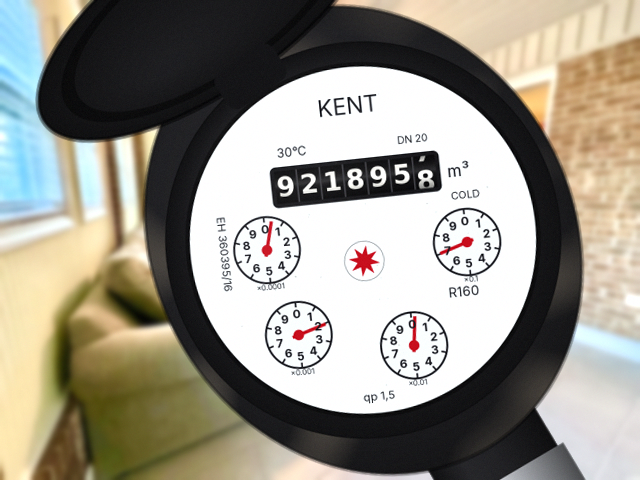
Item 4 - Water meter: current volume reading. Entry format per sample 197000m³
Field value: 9218957.7020m³
